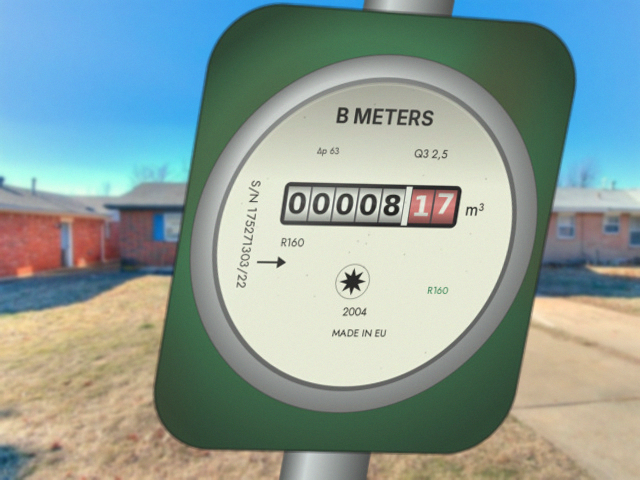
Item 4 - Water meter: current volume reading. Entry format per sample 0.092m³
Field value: 8.17m³
